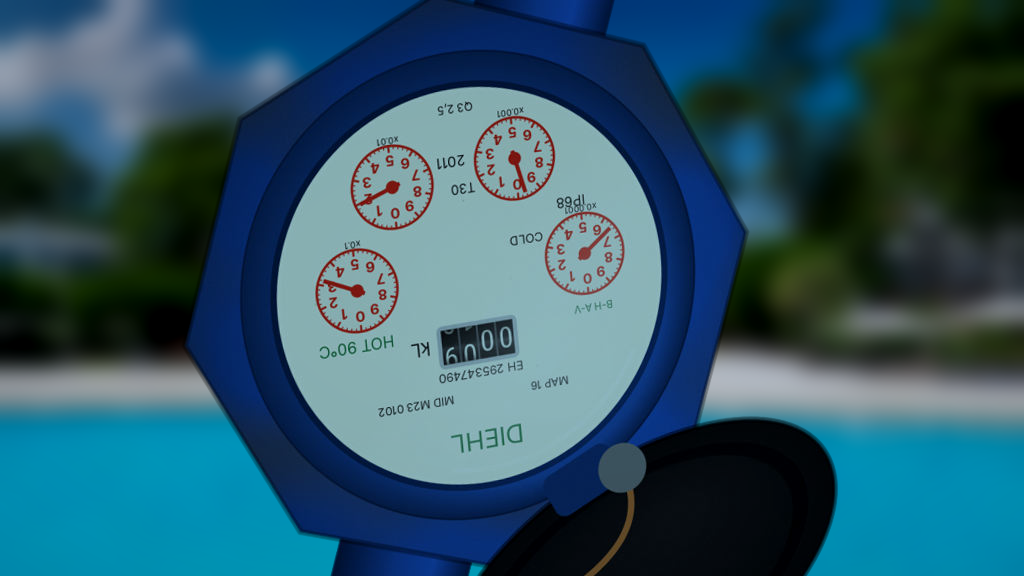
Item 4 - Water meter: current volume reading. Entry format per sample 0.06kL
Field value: 9.3196kL
